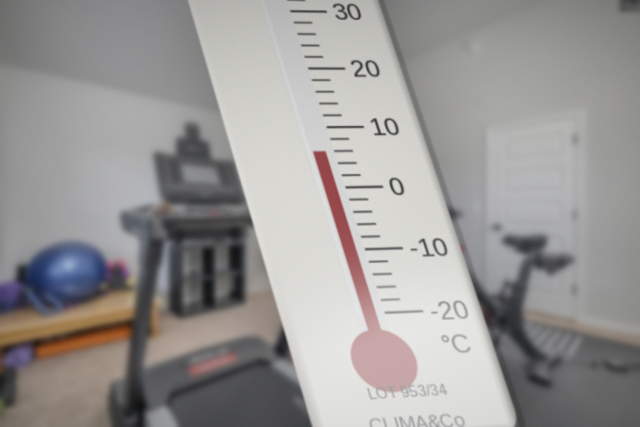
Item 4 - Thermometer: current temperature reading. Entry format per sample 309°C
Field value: 6°C
